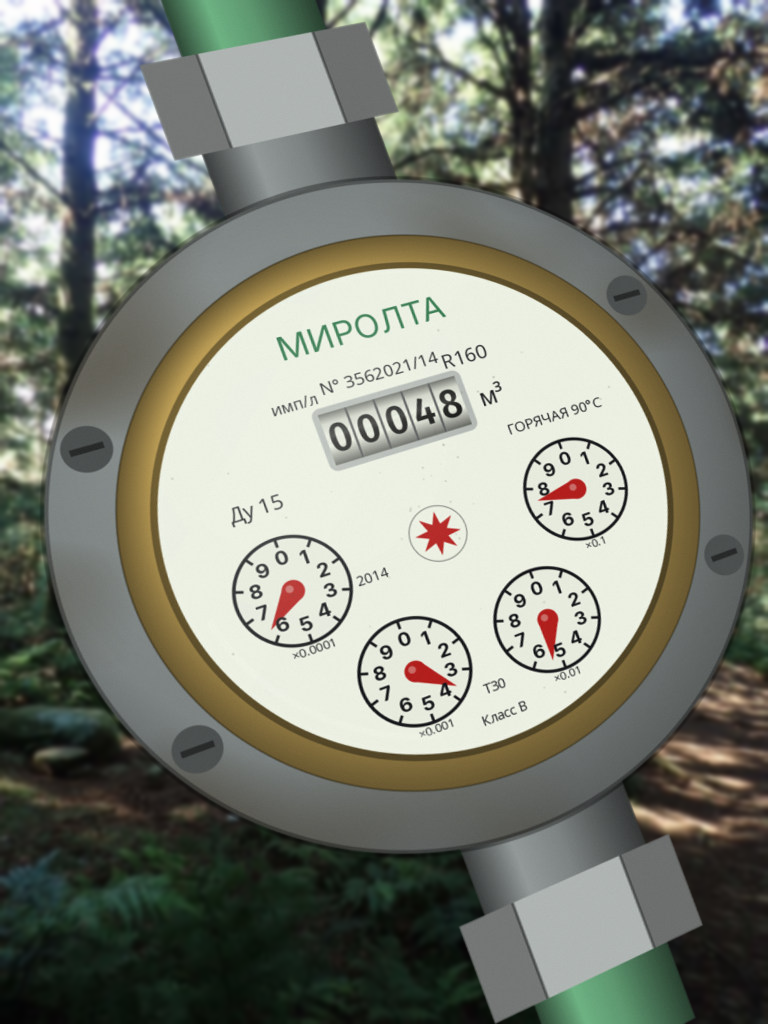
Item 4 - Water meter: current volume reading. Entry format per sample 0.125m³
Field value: 48.7536m³
